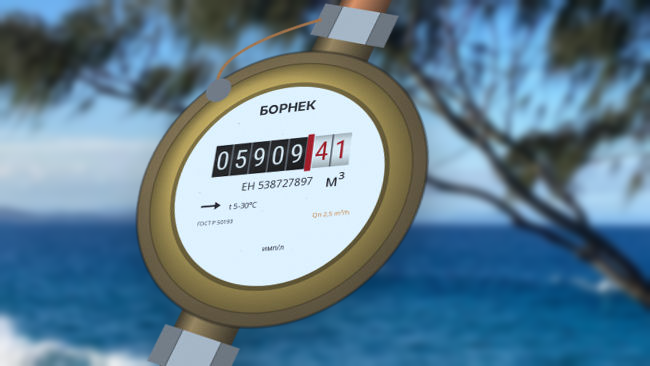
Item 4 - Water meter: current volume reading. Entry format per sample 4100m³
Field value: 5909.41m³
